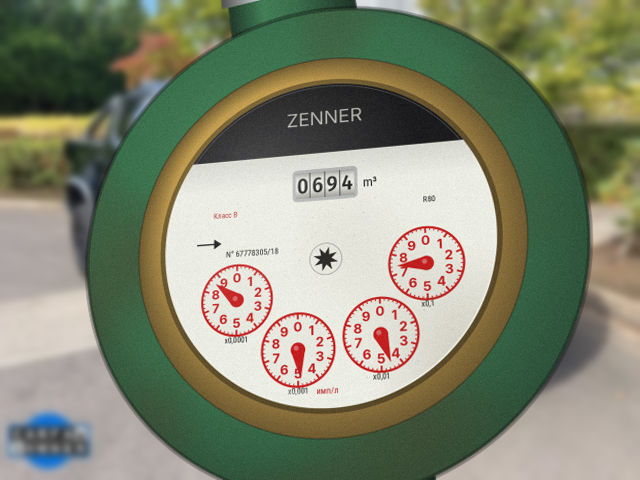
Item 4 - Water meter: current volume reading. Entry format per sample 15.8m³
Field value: 694.7448m³
